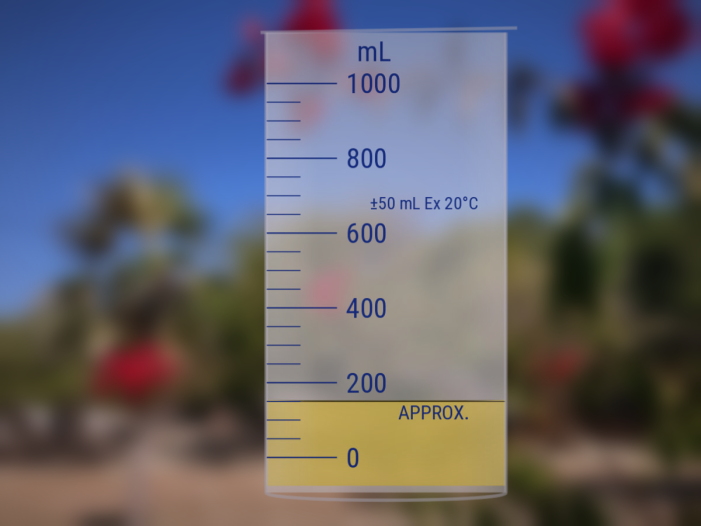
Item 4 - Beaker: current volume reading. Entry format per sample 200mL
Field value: 150mL
